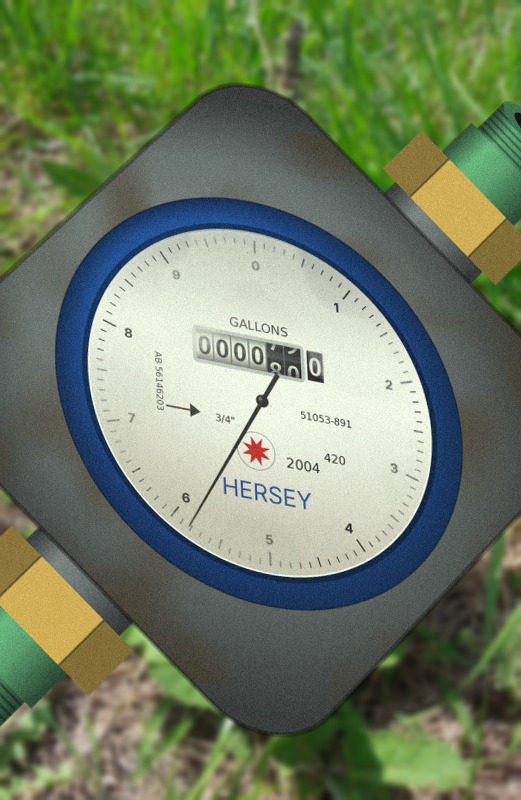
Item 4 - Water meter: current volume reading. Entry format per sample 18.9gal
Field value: 795.8gal
